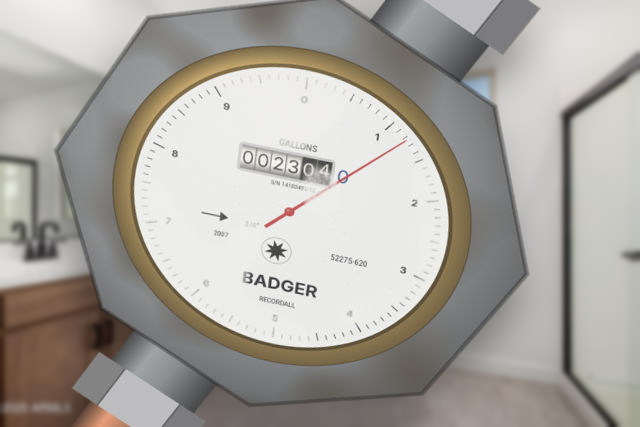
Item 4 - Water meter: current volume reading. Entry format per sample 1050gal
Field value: 23041.2gal
